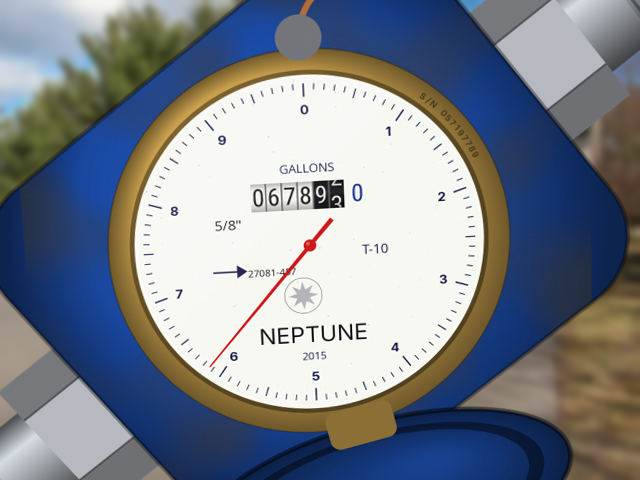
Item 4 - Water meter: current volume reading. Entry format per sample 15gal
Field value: 678926.1gal
